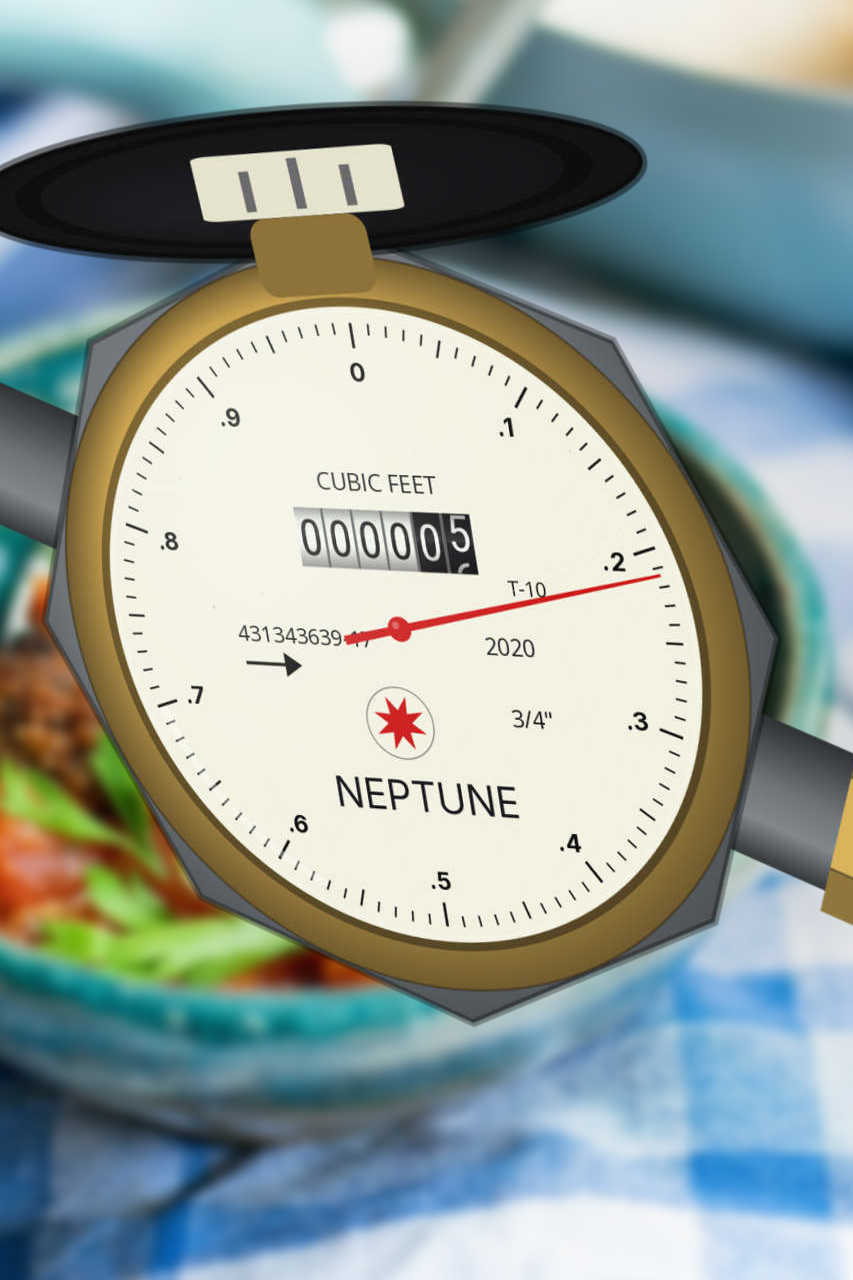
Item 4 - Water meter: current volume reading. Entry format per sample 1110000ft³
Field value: 5.21ft³
